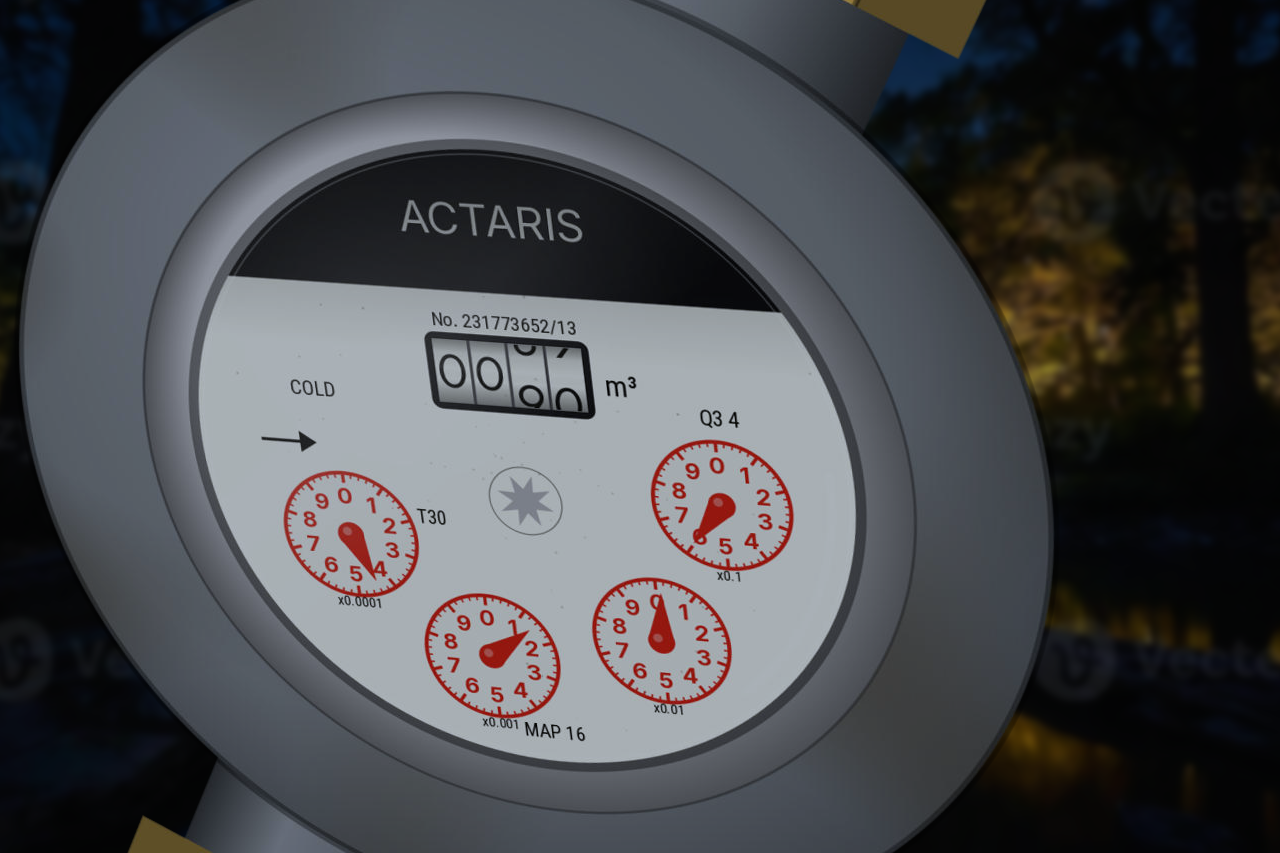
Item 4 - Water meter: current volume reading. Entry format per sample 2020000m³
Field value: 89.6014m³
